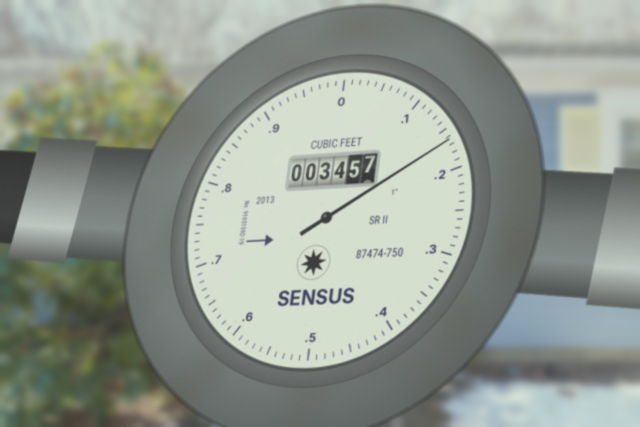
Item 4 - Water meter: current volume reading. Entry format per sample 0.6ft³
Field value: 3457.16ft³
